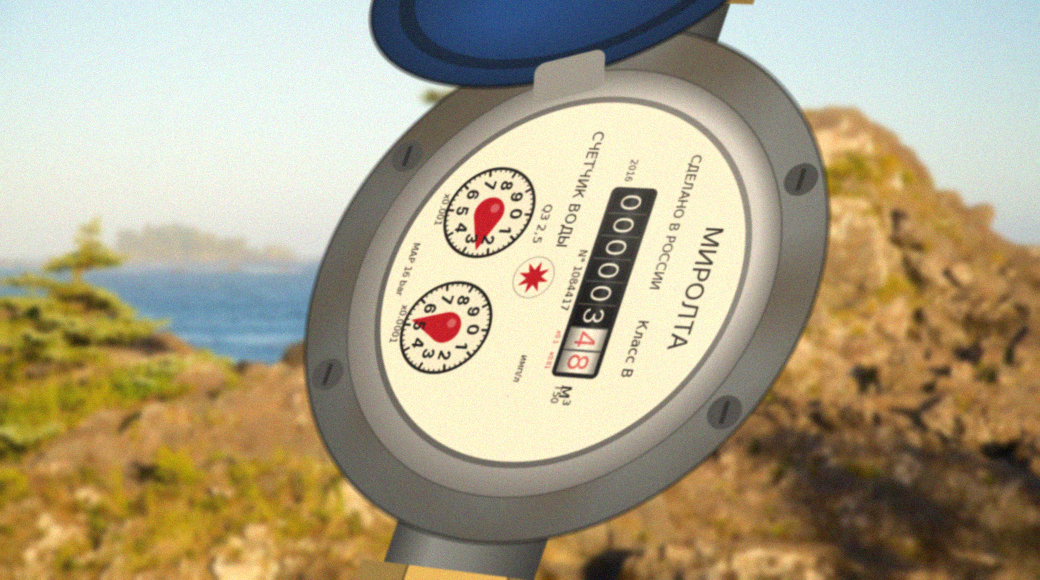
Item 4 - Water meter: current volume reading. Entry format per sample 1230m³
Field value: 3.4825m³
